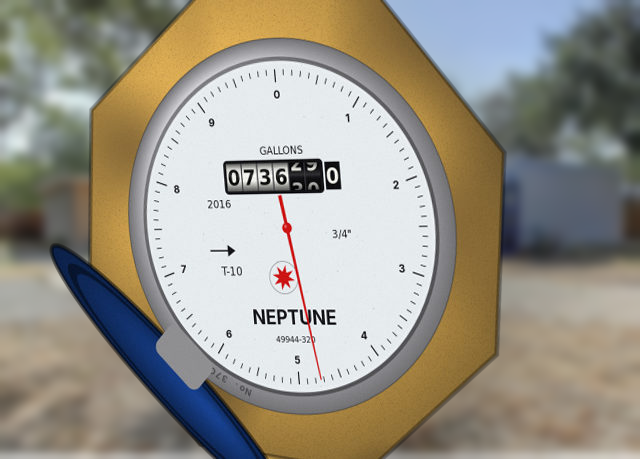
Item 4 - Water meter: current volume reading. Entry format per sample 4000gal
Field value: 736294.7gal
